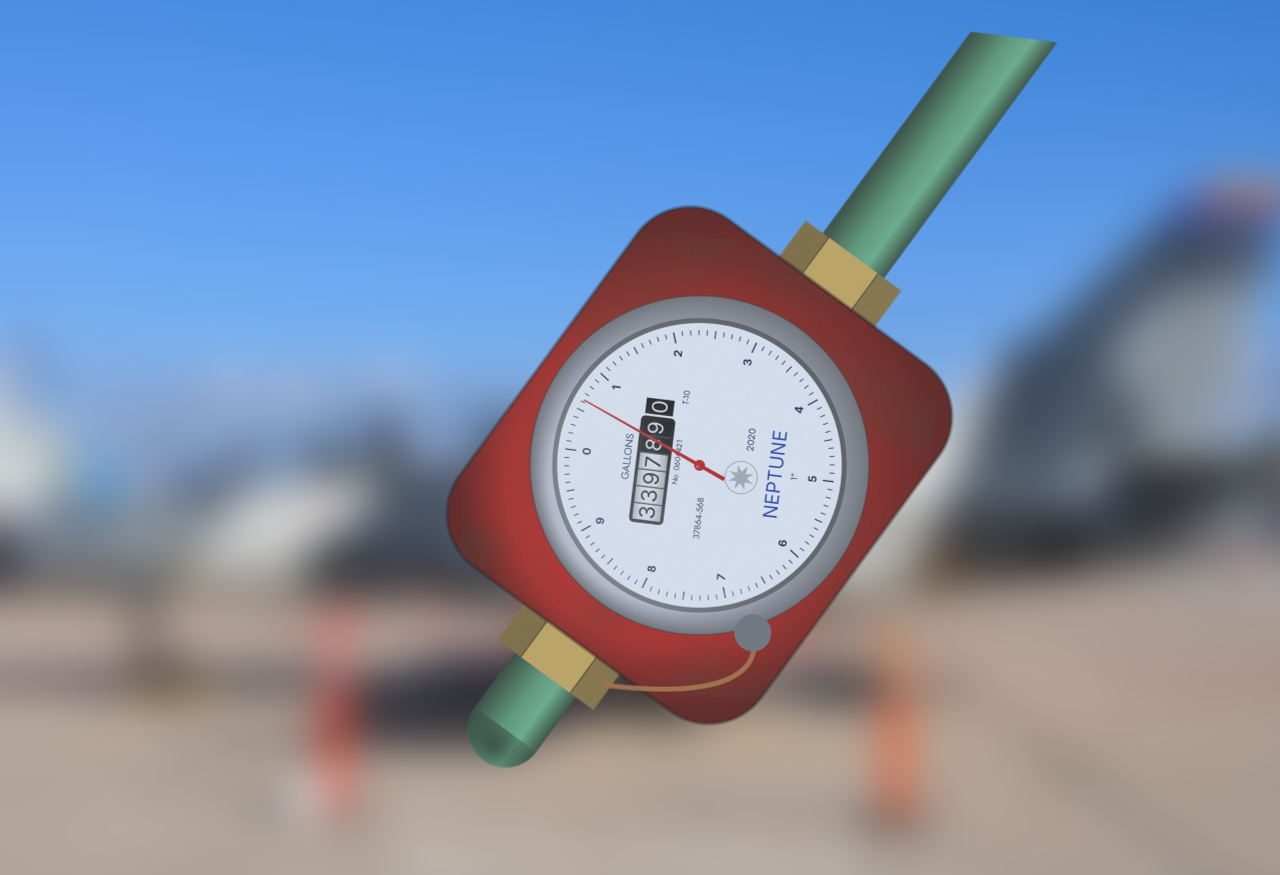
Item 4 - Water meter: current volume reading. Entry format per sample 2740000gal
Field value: 3397890.6gal
